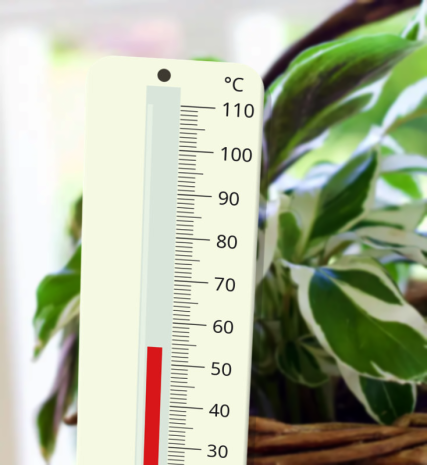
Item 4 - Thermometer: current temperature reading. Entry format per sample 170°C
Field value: 54°C
